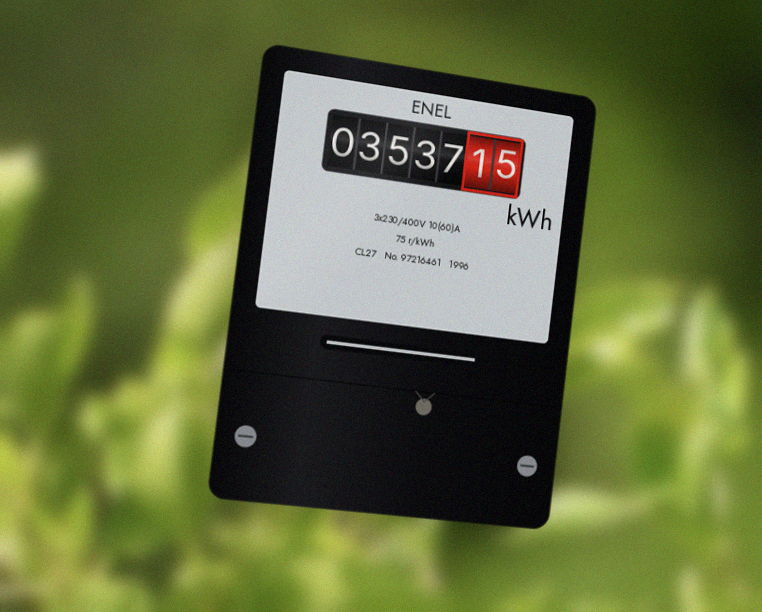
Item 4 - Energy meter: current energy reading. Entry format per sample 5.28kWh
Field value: 3537.15kWh
